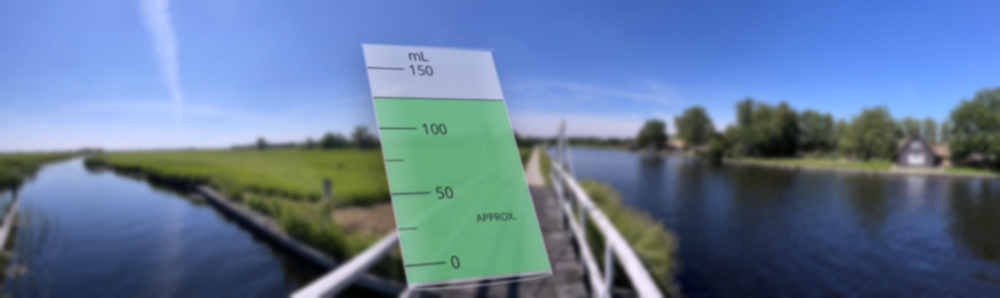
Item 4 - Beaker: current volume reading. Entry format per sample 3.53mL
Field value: 125mL
